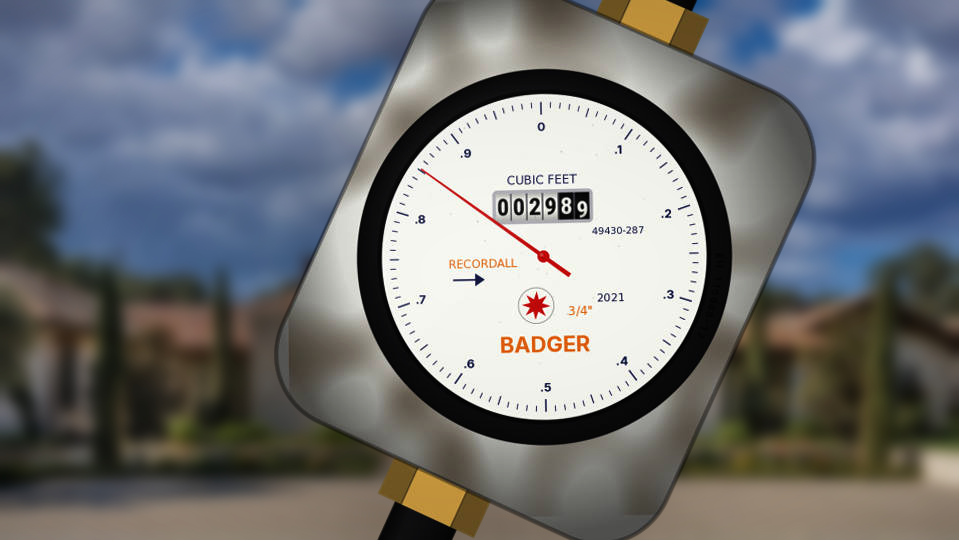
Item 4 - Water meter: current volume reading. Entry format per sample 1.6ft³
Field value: 2988.85ft³
